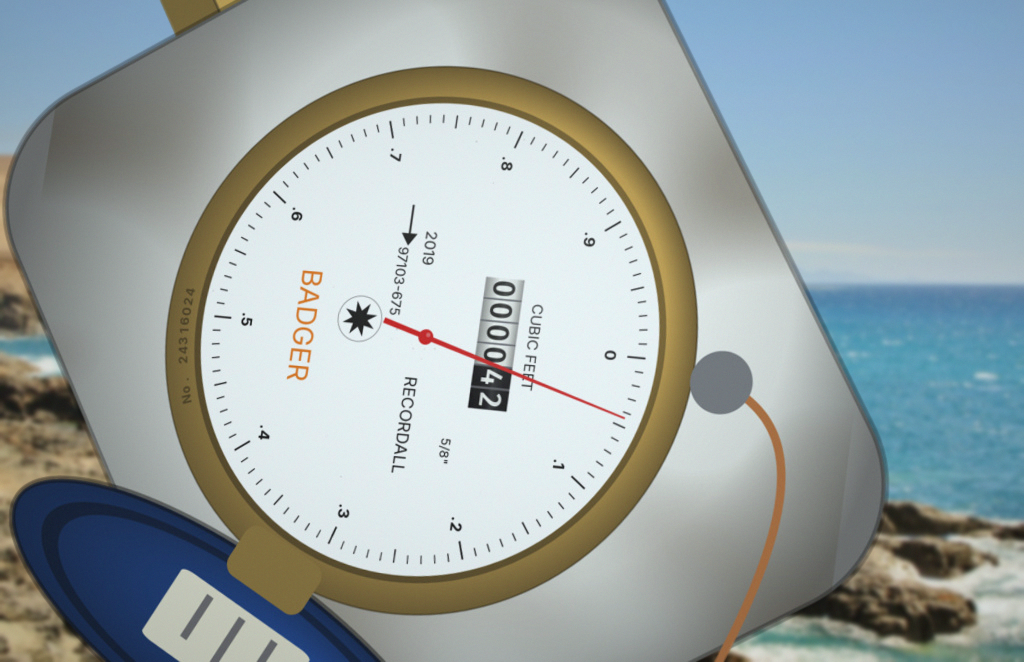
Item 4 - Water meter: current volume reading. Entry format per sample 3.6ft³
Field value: 42.04ft³
